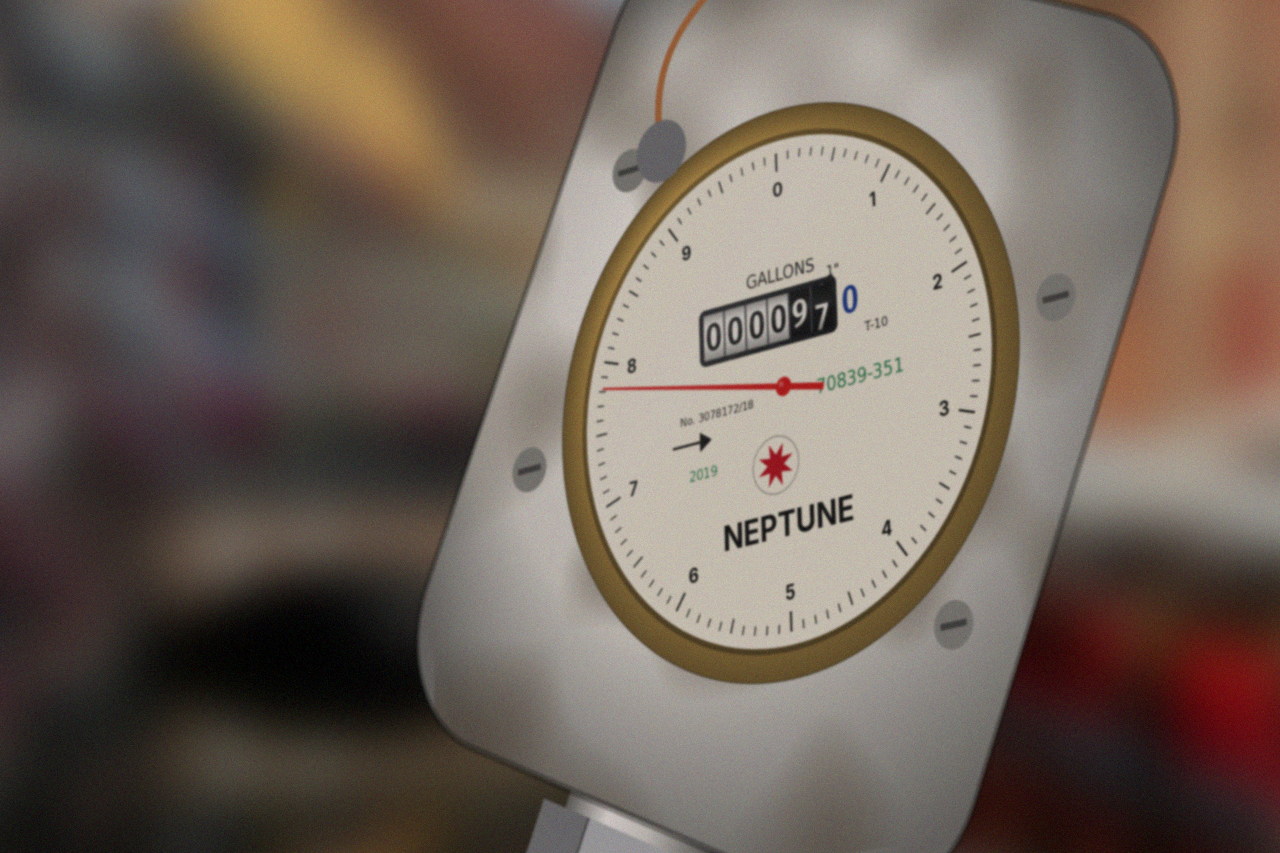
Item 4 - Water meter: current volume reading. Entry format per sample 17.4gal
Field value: 967.8gal
